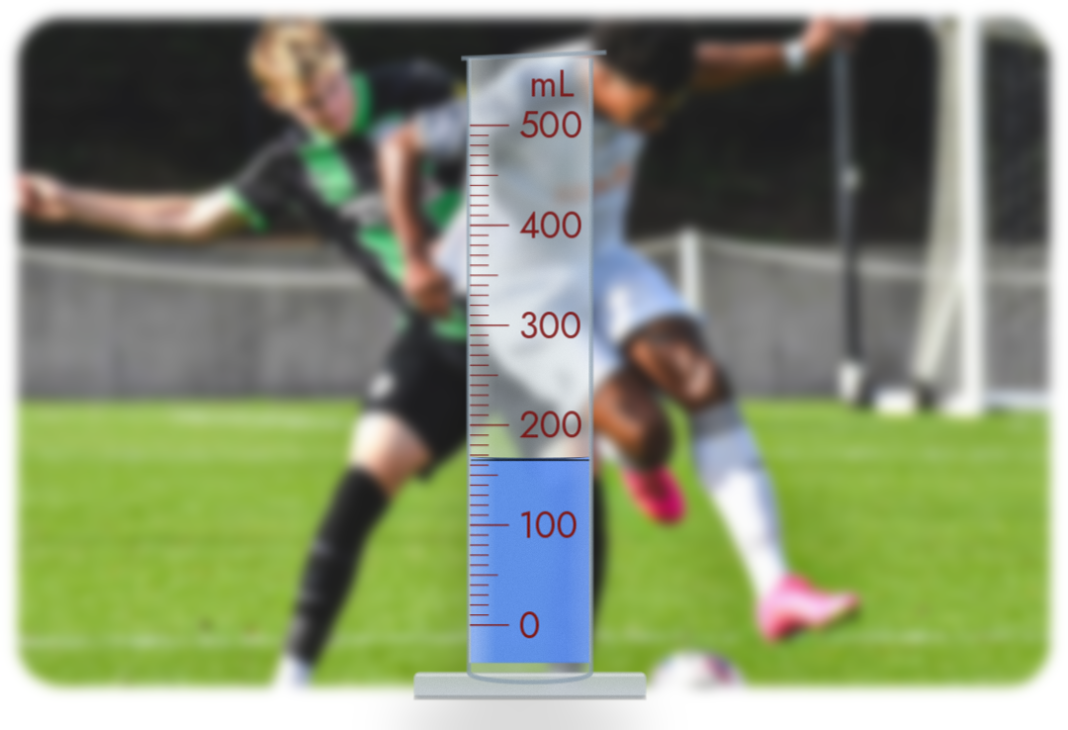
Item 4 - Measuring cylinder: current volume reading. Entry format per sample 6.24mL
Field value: 165mL
